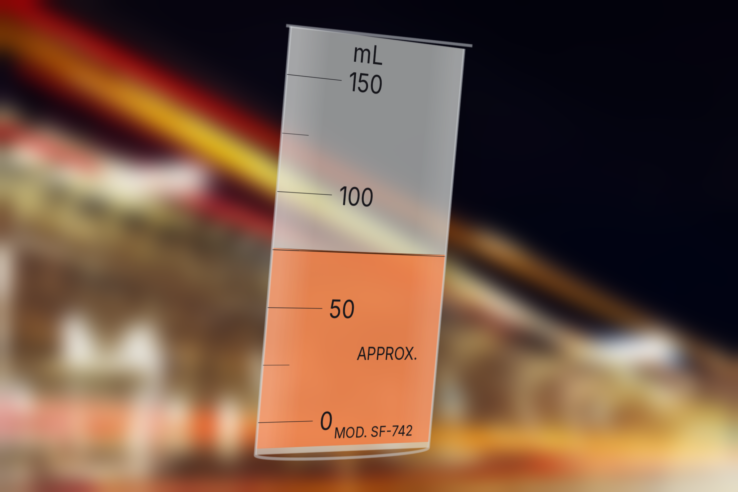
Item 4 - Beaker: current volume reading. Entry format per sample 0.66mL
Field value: 75mL
